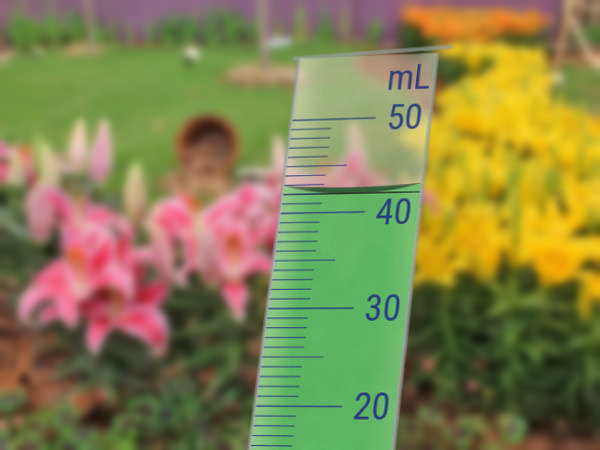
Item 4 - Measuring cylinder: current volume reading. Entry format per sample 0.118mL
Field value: 42mL
